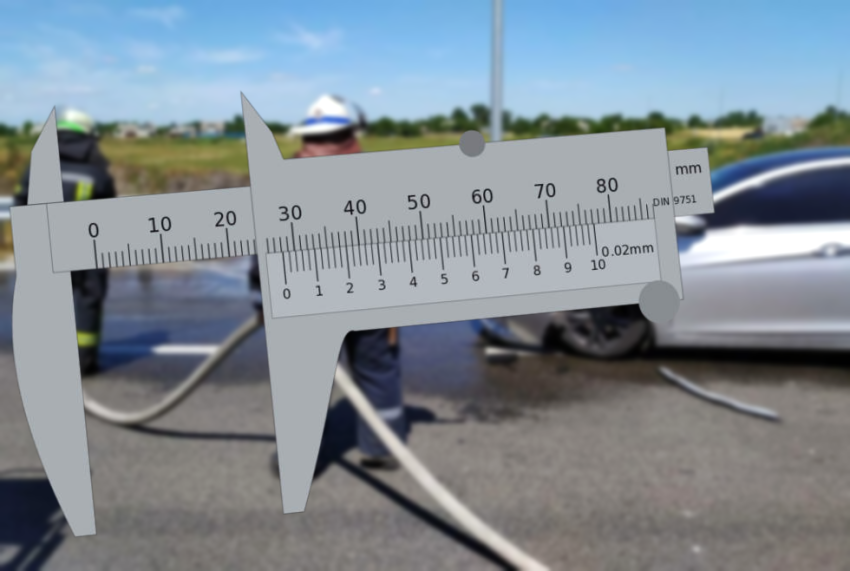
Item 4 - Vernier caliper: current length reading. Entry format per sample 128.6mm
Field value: 28.2mm
